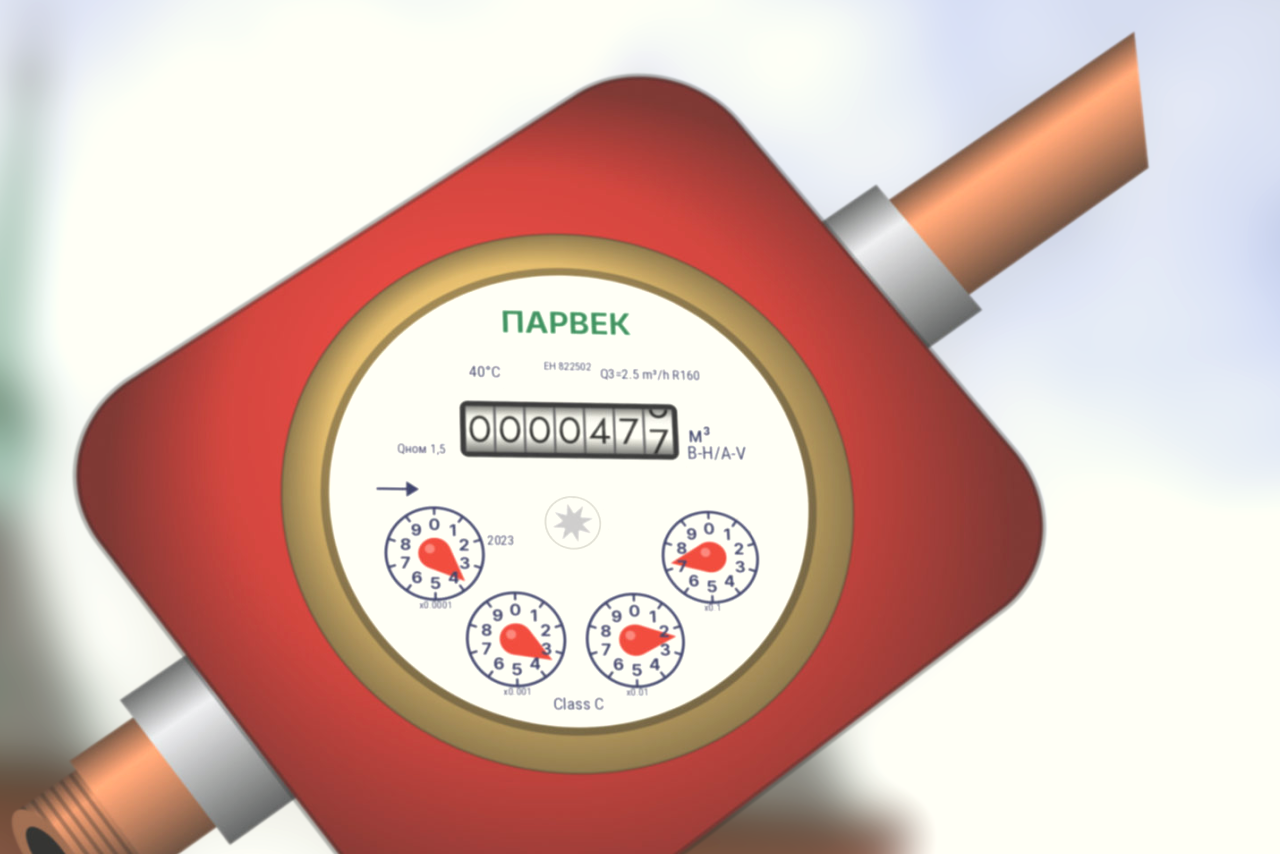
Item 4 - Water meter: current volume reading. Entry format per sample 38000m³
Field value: 476.7233m³
